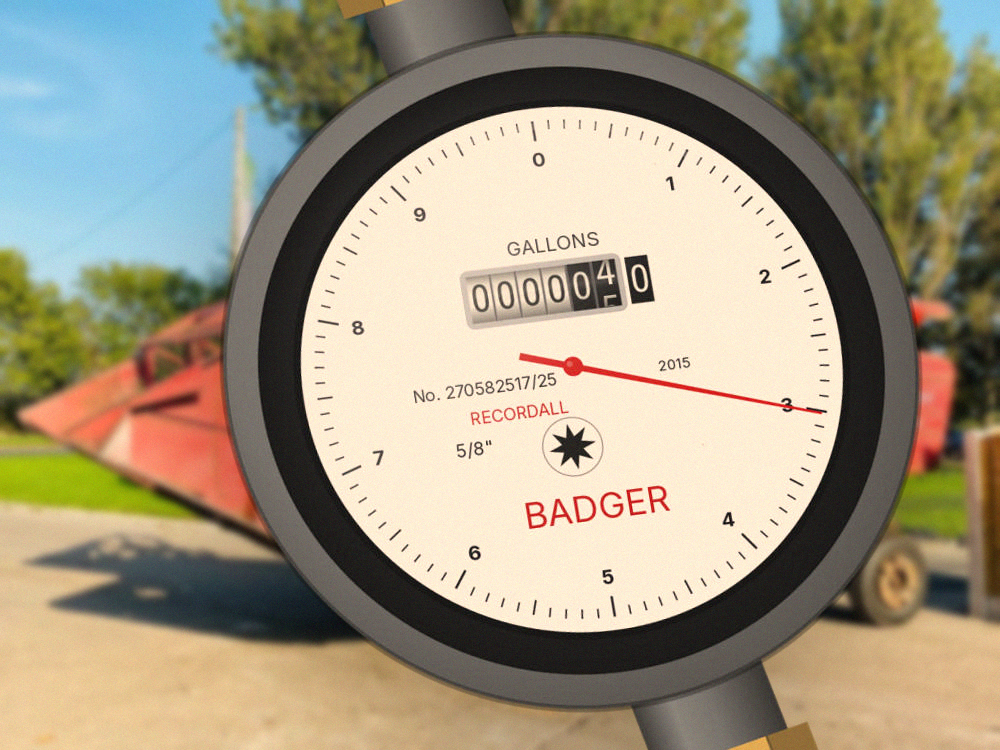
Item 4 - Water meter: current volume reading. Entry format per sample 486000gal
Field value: 43.0gal
